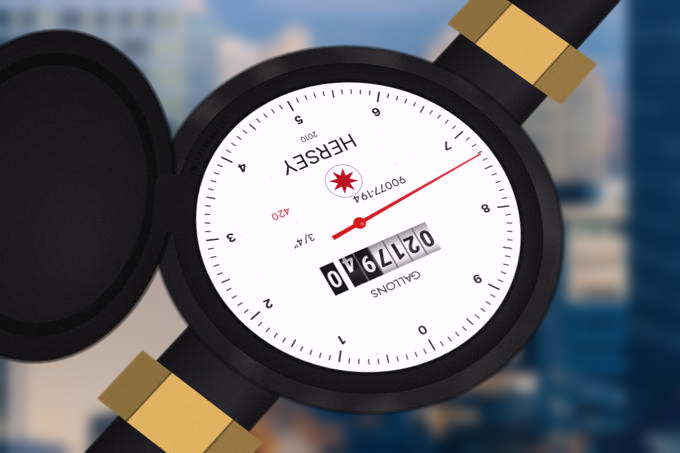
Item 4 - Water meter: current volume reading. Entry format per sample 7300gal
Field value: 217937.3gal
